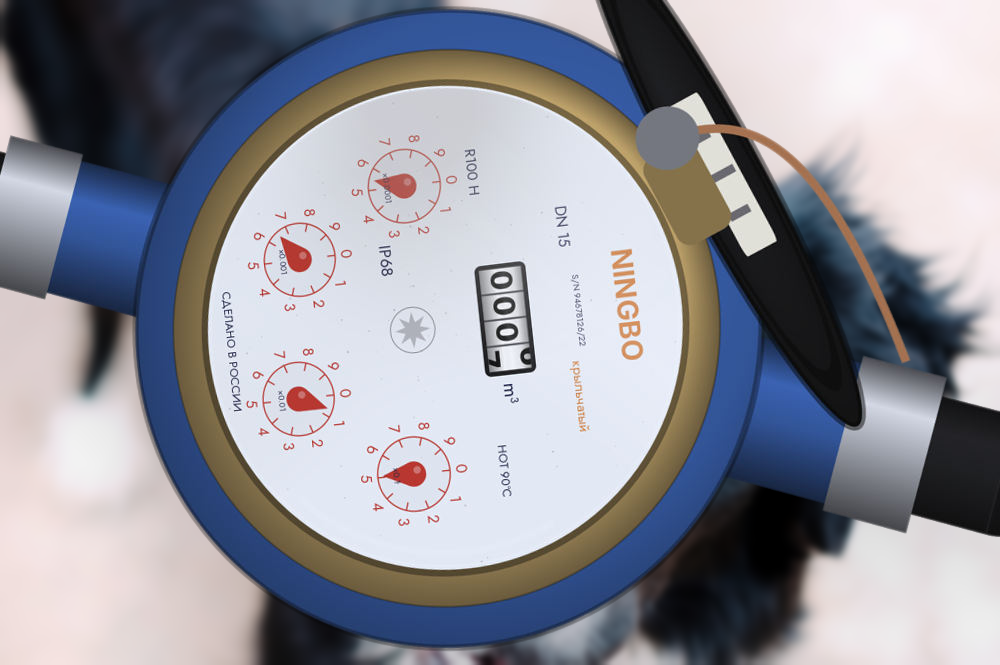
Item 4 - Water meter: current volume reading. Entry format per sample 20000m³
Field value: 6.5065m³
